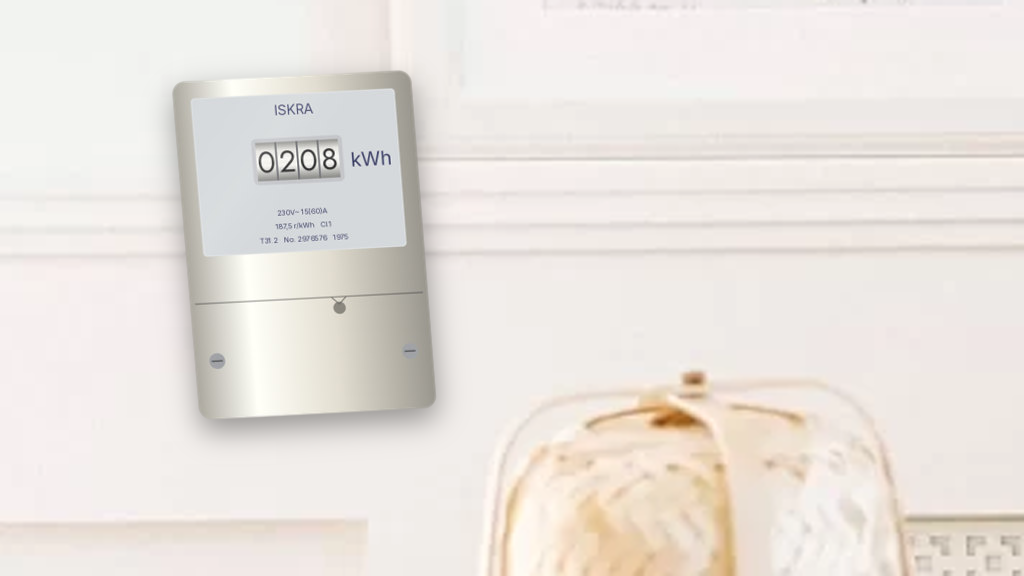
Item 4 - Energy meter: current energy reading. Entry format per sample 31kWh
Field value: 208kWh
